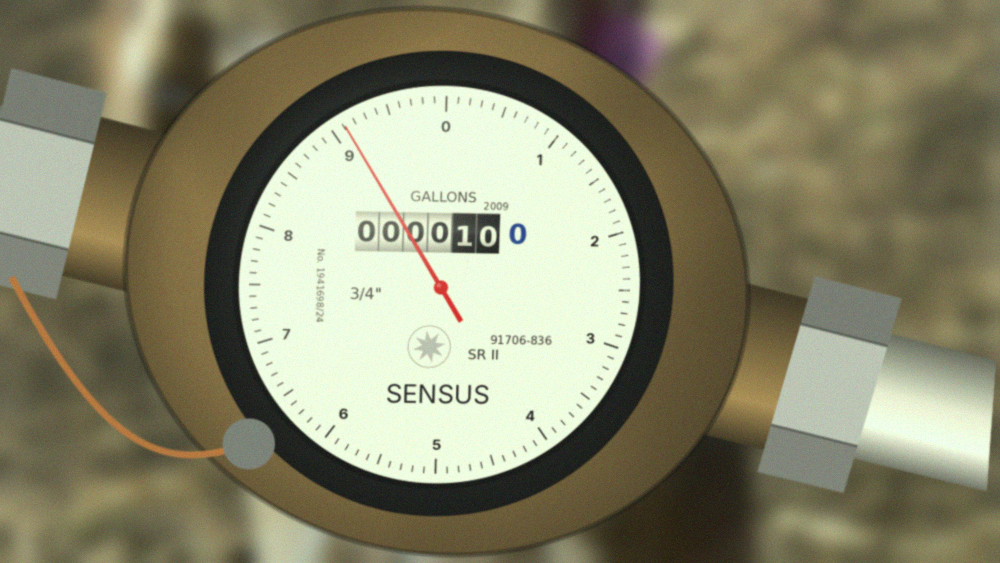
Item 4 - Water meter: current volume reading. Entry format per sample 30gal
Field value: 99.1gal
